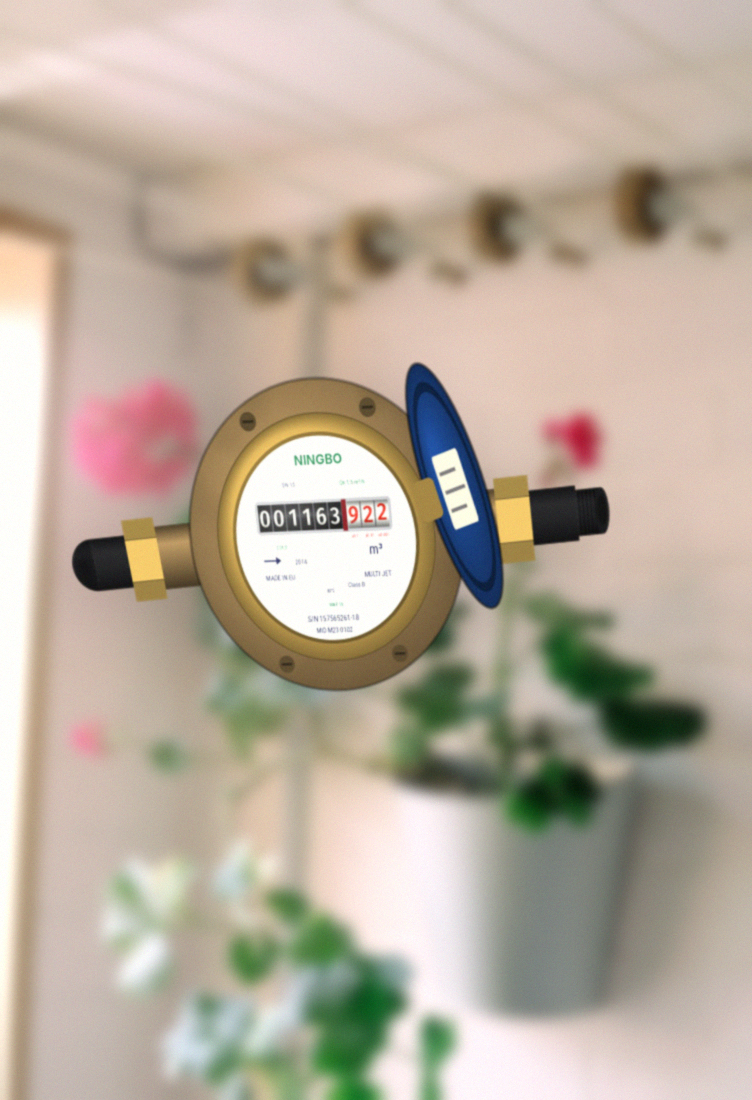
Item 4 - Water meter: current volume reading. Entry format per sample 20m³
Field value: 1163.922m³
